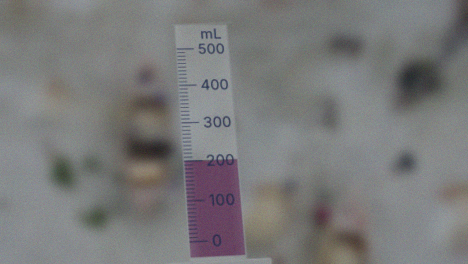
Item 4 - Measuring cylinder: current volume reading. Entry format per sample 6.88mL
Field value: 200mL
